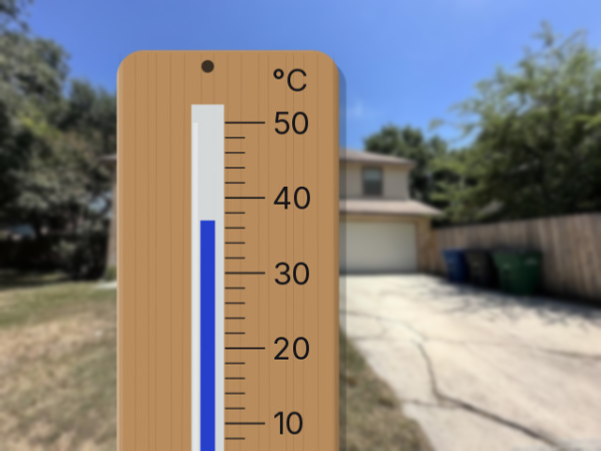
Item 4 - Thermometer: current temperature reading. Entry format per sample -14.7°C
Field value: 37°C
